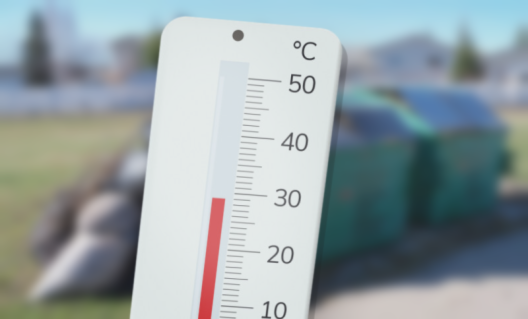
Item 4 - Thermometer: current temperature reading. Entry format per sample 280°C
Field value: 29°C
